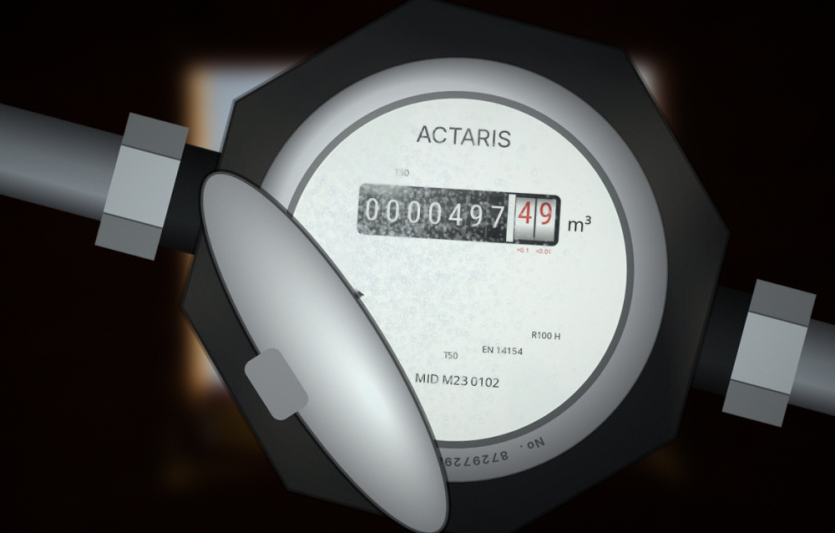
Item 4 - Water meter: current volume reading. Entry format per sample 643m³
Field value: 497.49m³
